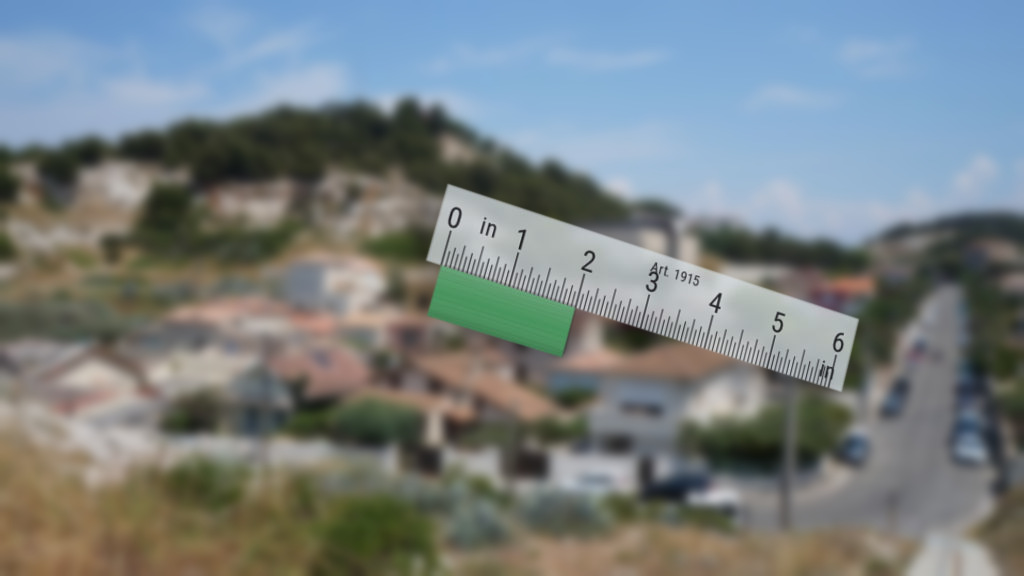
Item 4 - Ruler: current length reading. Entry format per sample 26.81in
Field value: 2in
